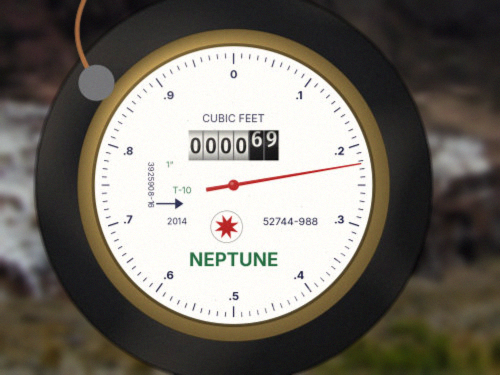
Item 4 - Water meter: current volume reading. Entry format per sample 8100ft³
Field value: 69.22ft³
